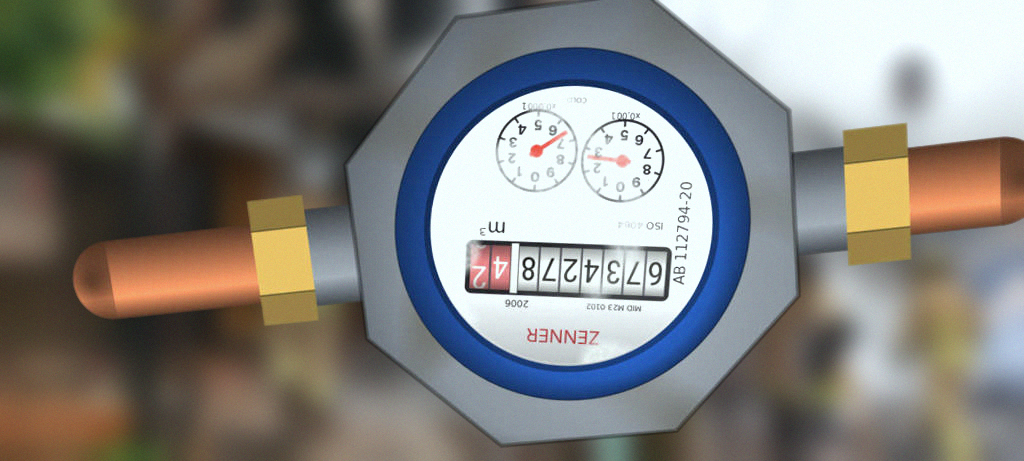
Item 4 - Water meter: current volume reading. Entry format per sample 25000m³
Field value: 6734278.4226m³
